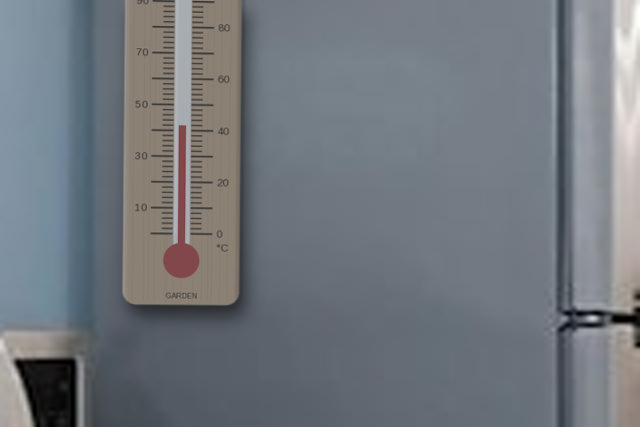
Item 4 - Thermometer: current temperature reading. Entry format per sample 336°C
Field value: 42°C
